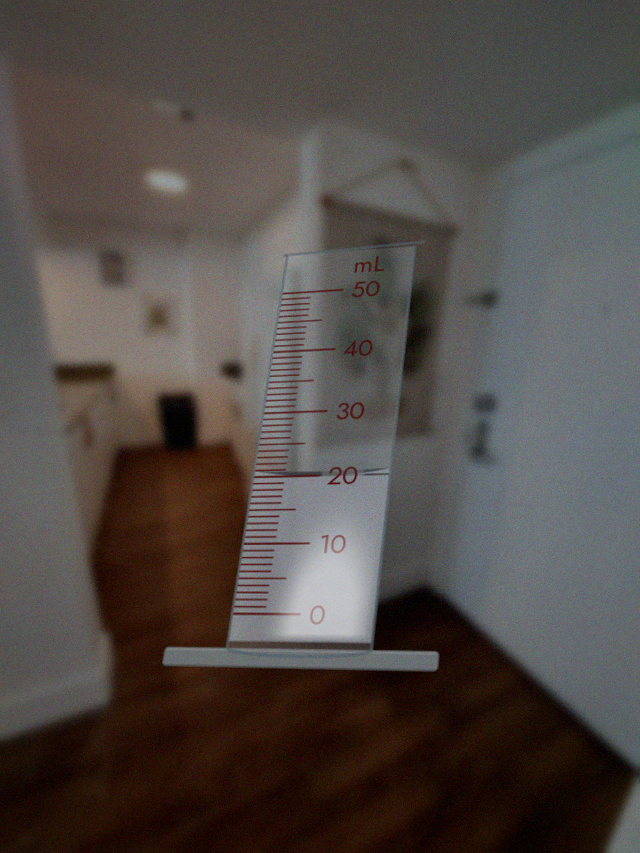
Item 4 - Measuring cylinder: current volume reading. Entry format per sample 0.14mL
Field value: 20mL
